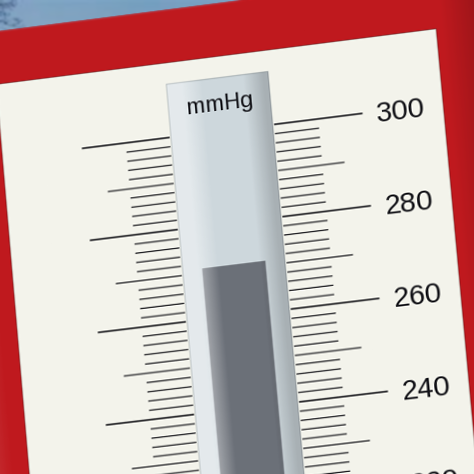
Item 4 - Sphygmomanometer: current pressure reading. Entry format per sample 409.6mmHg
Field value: 271mmHg
